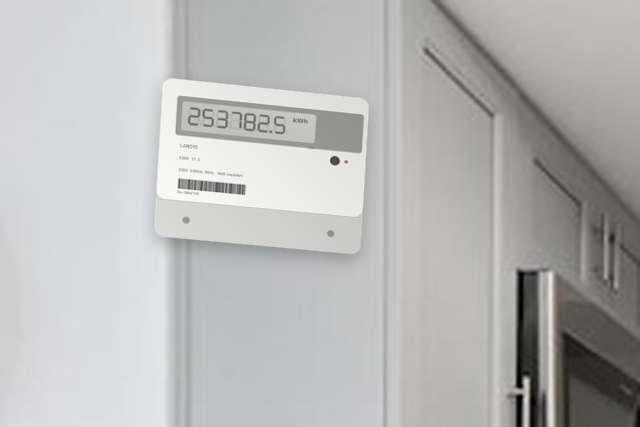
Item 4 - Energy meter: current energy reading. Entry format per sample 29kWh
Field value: 253782.5kWh
